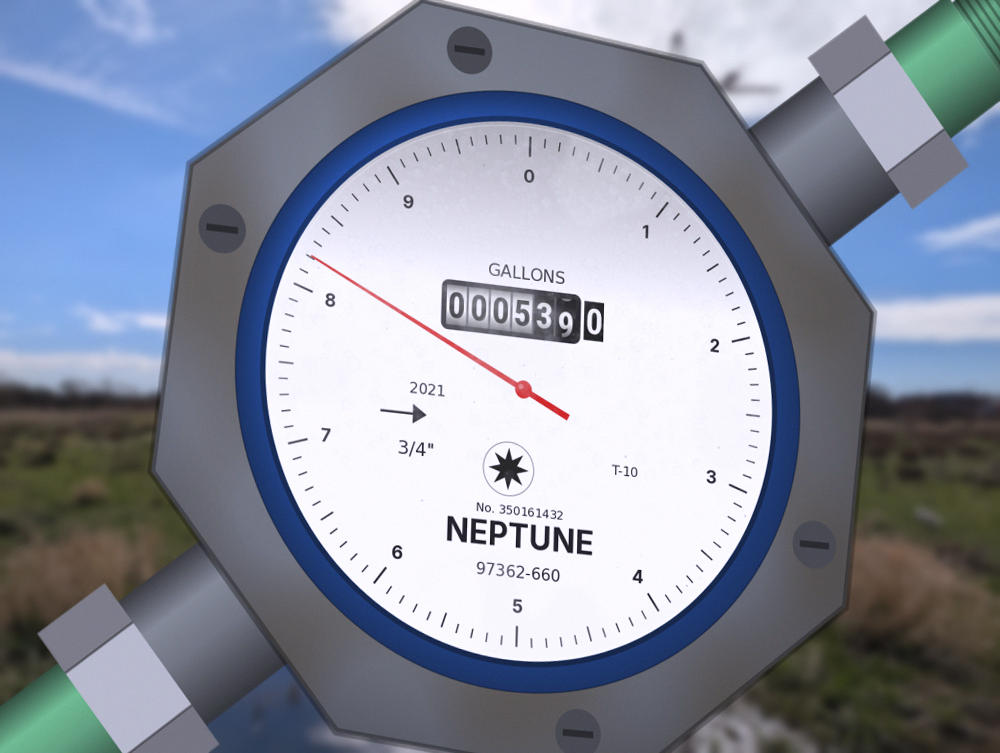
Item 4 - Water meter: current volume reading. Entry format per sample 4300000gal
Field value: 5388.2gal
